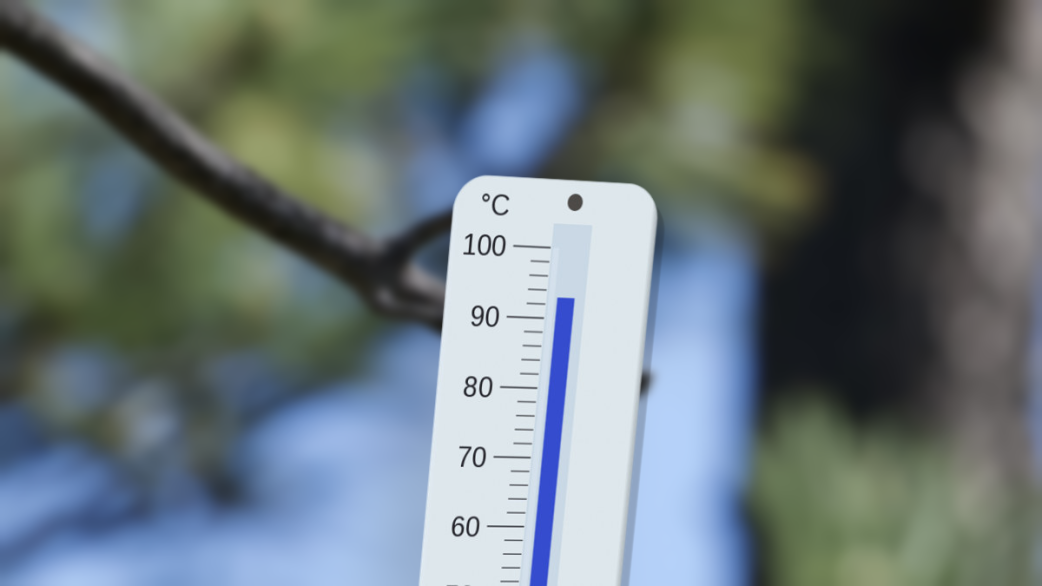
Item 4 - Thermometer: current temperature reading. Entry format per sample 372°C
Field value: 93°C
